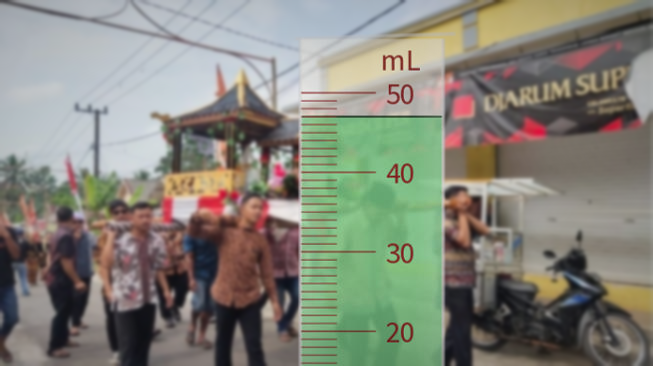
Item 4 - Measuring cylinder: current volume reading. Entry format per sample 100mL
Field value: 47mL
